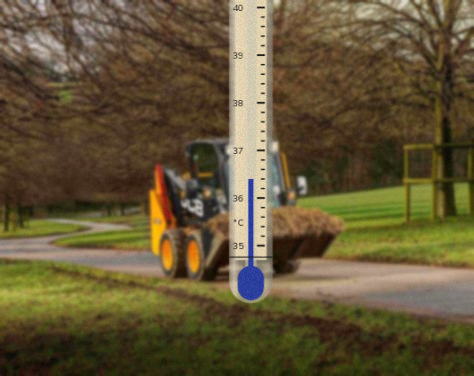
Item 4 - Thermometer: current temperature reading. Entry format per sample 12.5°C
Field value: 36.4°C
